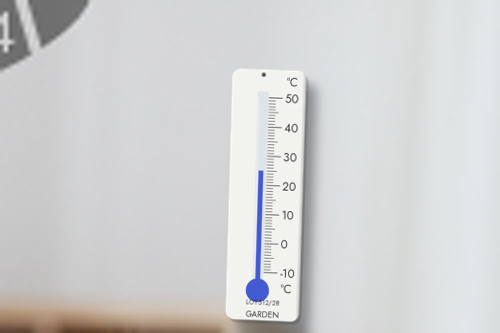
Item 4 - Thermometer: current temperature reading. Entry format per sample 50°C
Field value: 25°C
